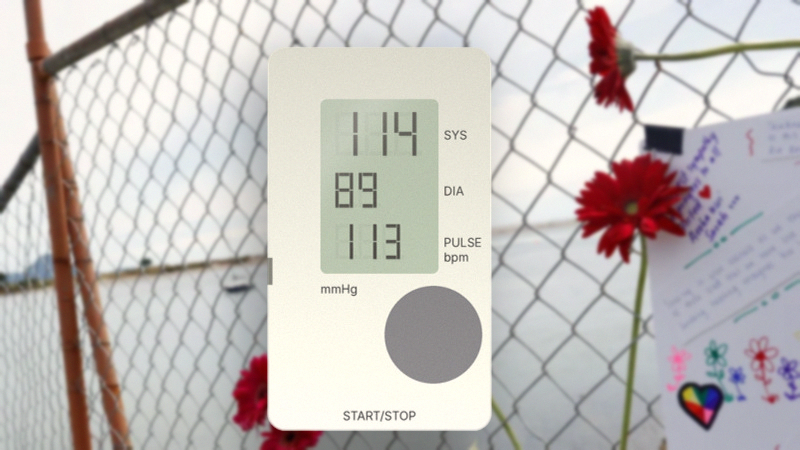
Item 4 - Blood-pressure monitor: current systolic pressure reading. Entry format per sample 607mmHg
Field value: 114mmHg
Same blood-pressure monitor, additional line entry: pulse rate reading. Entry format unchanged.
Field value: 113bpm
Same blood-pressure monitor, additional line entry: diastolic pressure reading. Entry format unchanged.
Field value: 89mmHg
